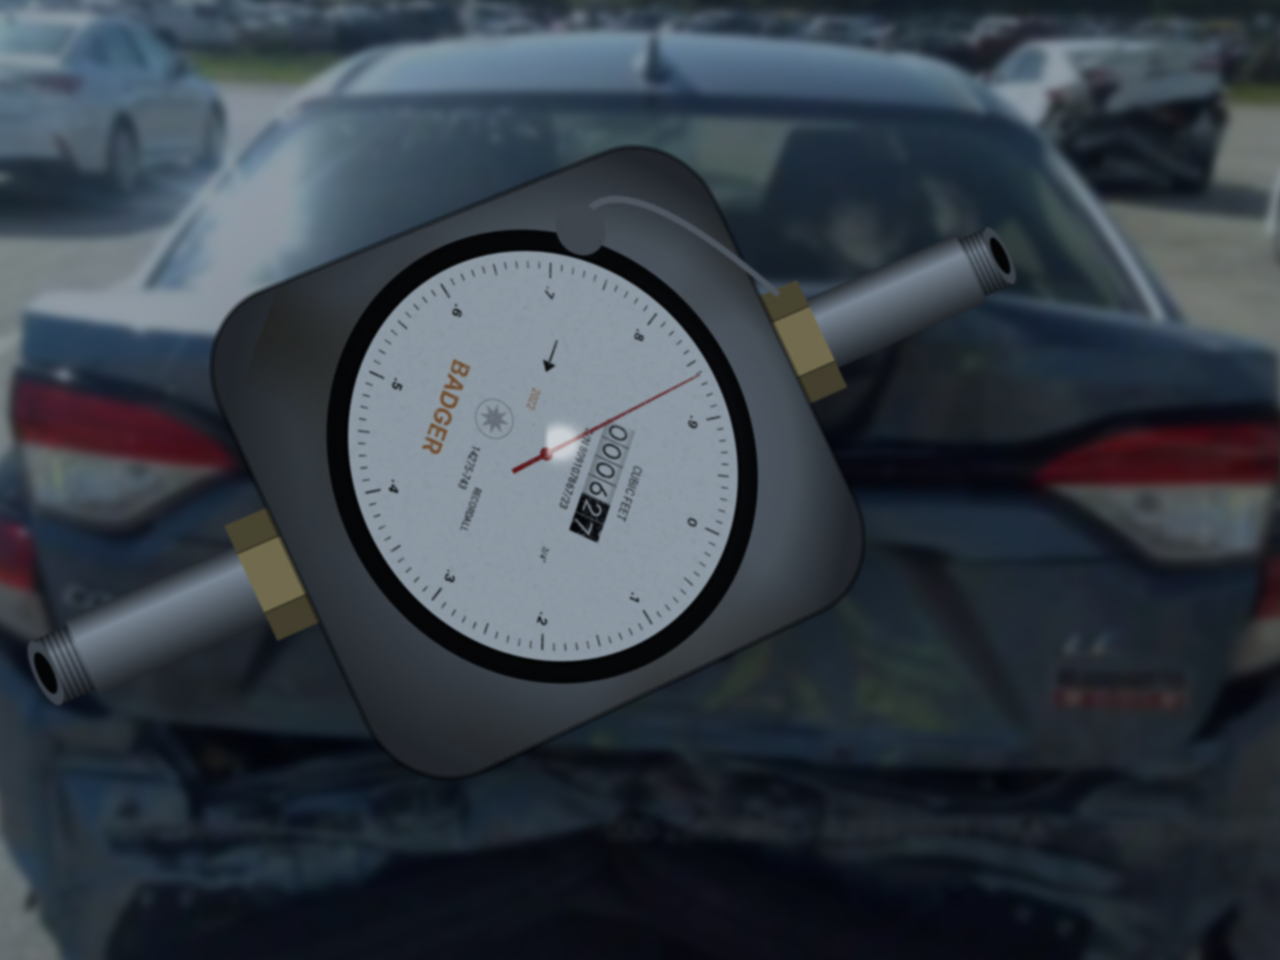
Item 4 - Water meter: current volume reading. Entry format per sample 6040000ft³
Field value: 626.86ft³
